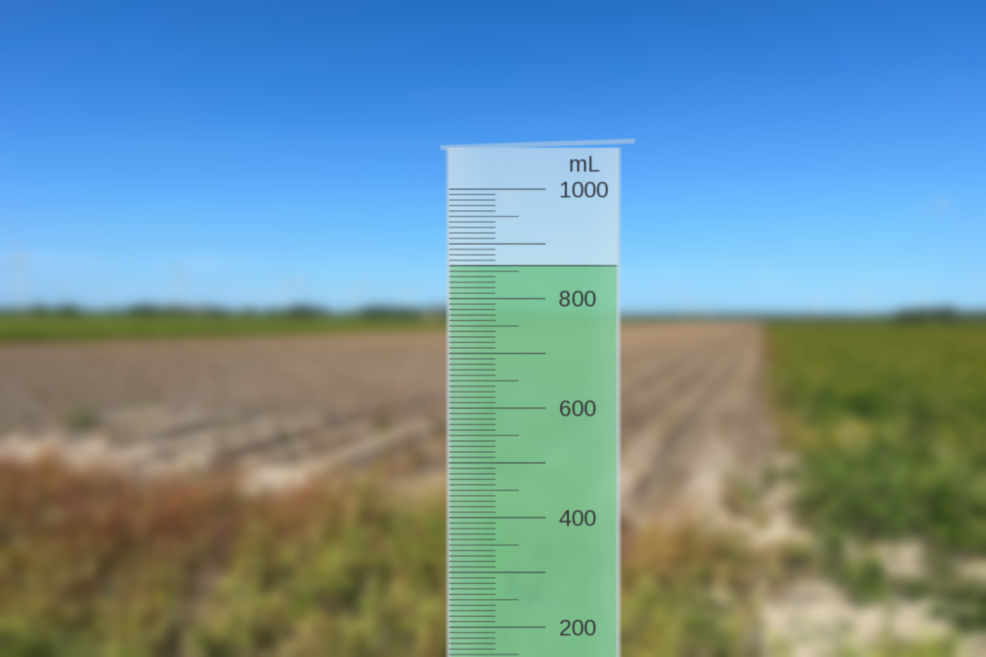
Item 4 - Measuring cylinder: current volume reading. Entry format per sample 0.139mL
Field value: 860mL
